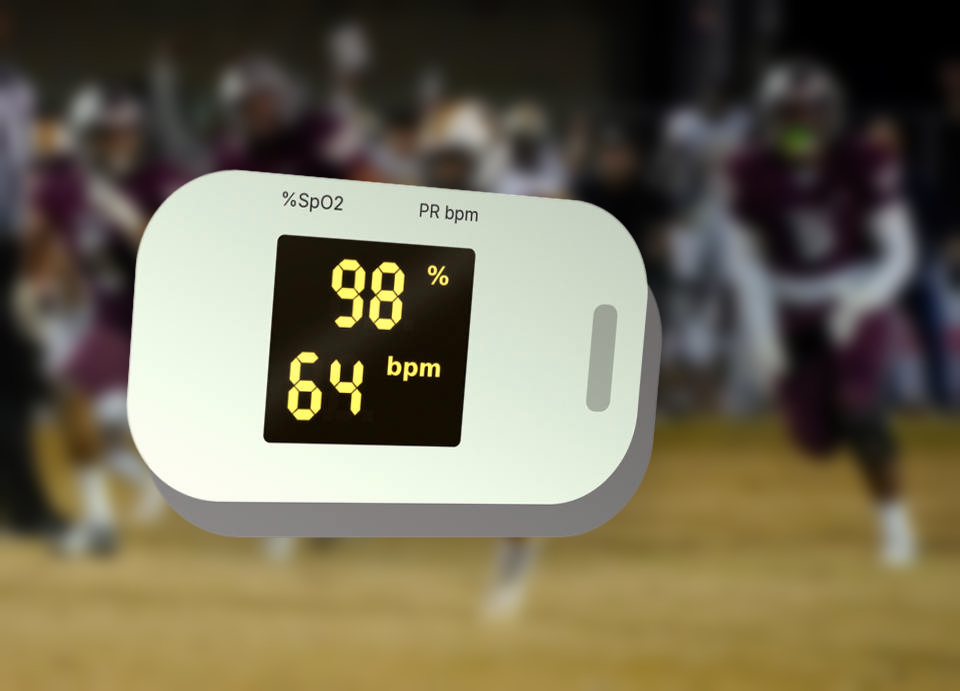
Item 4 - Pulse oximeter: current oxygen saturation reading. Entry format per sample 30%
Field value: 98%
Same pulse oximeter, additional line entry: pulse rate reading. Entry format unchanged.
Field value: 64bpm
